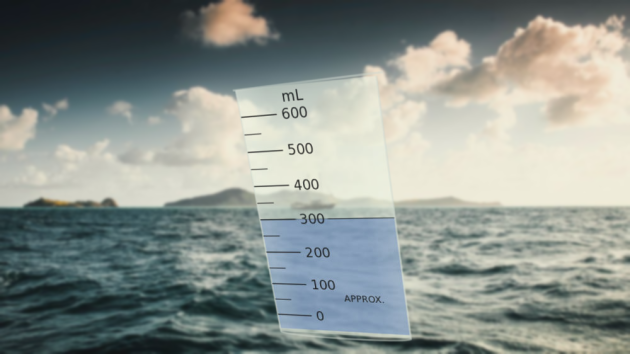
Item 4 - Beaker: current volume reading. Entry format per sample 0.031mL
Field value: 300mL
